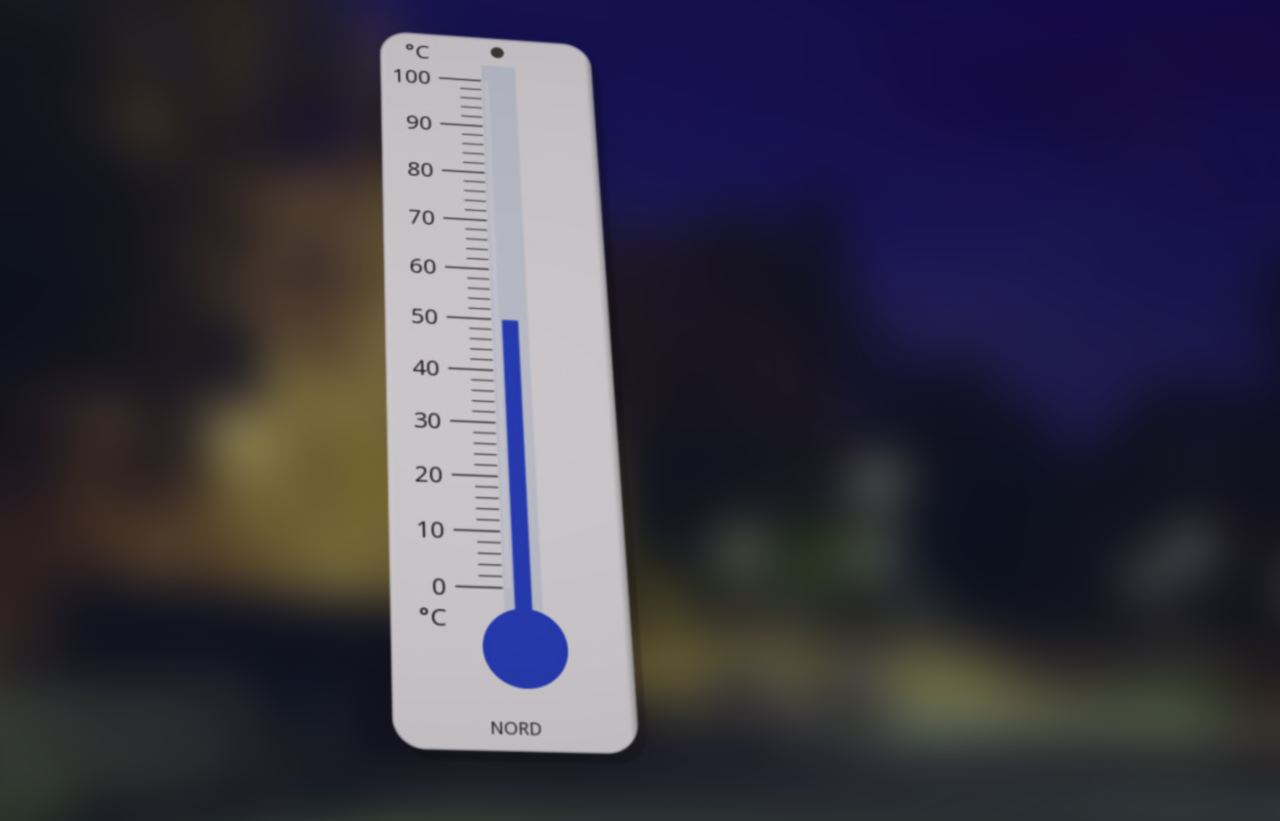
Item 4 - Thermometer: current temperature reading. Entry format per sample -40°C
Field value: 50°C
